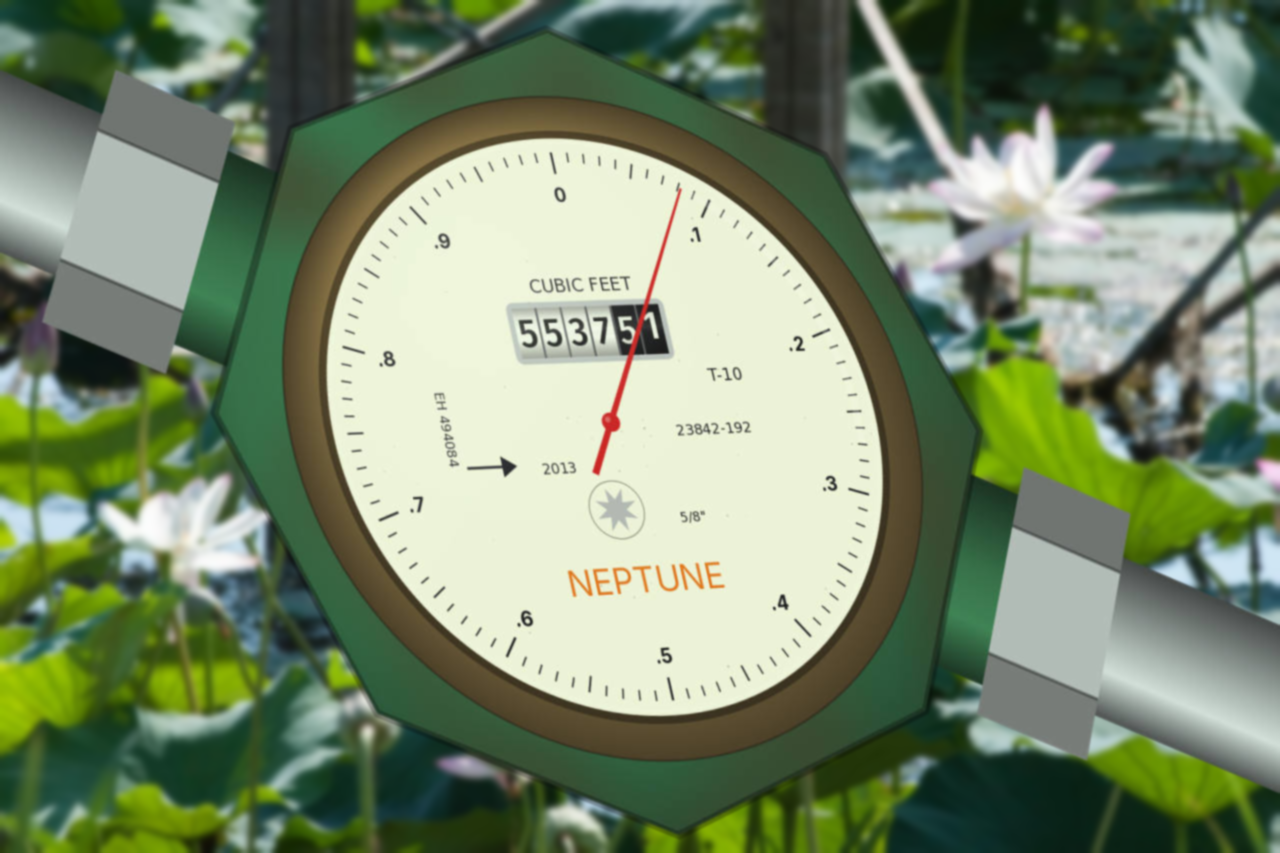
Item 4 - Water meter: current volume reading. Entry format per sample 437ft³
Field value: 553751.08ft³
